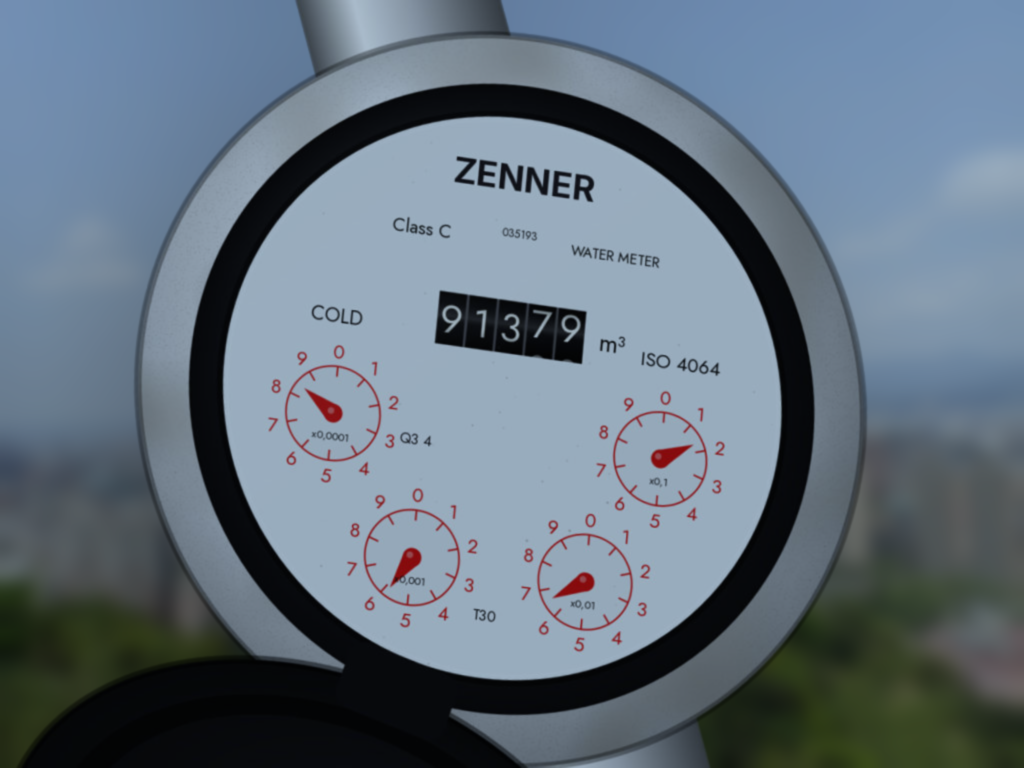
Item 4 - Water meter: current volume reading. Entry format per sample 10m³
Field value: 91379.1658m³
